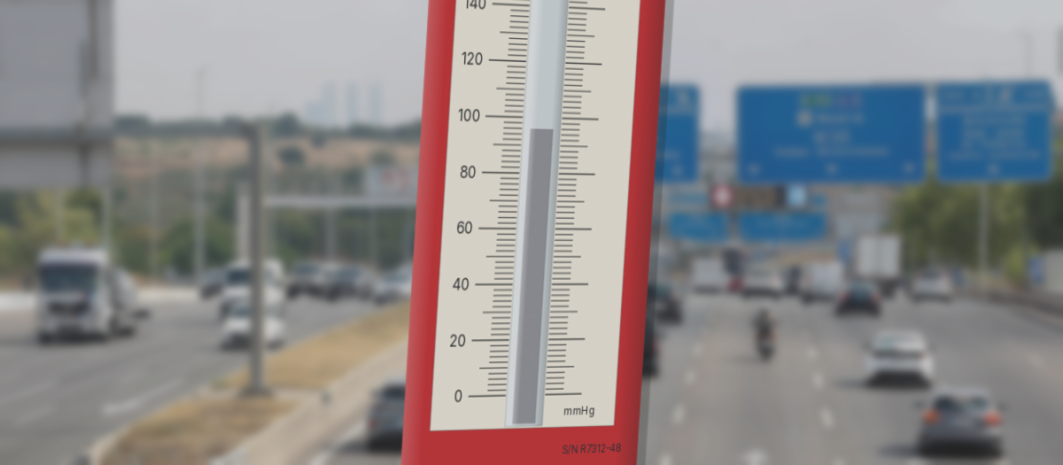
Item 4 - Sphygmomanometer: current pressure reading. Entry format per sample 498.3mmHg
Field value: 96mmHg
